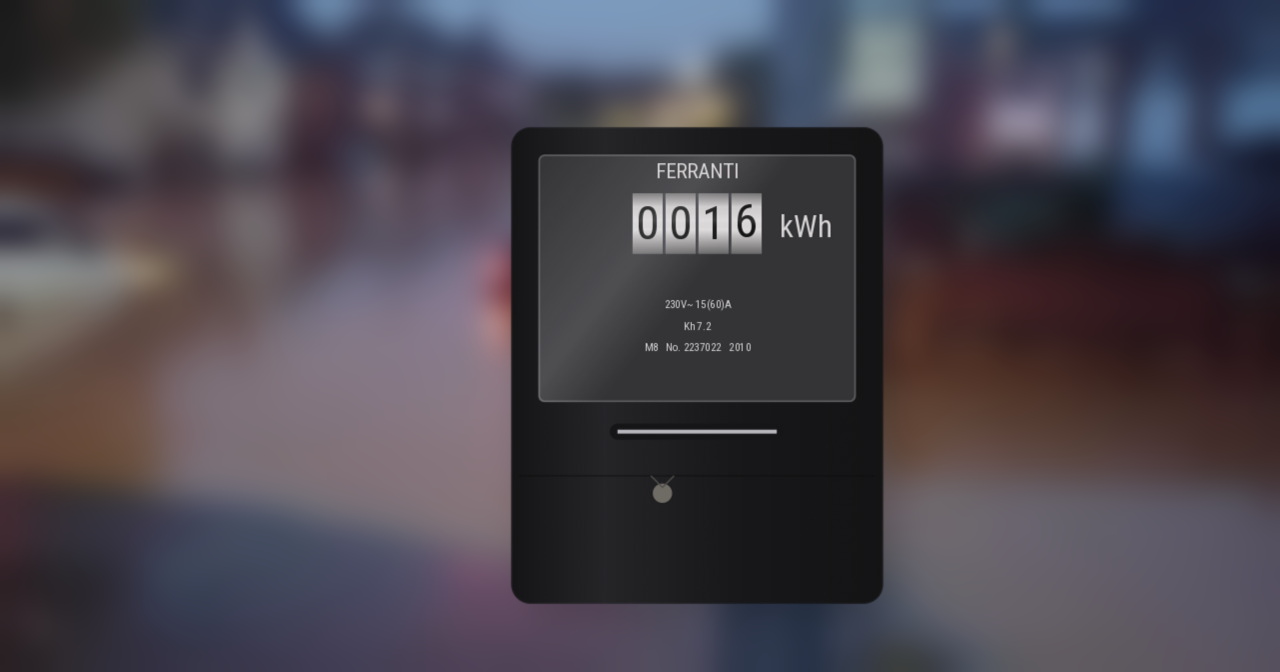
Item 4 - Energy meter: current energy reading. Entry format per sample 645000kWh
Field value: 16kWh
